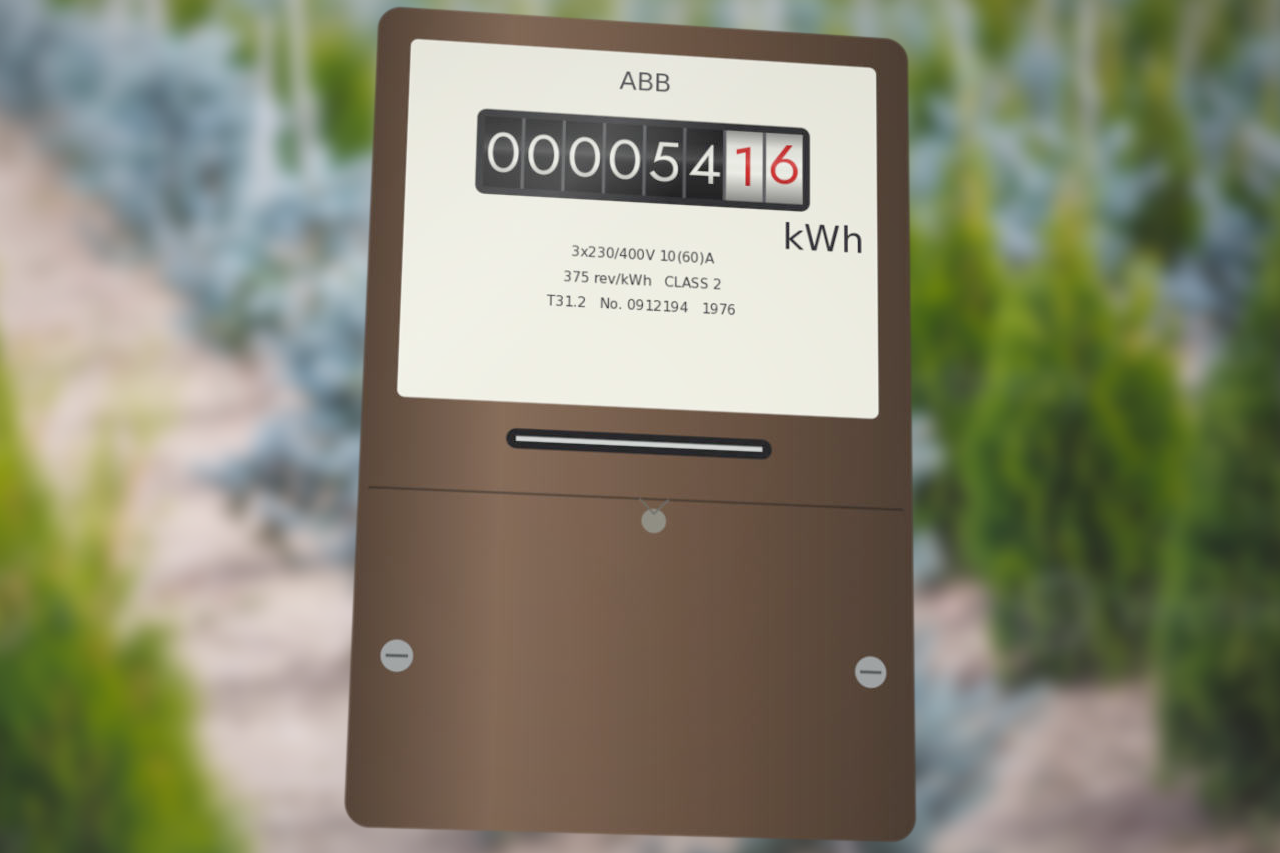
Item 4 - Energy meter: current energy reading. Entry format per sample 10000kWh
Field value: 54.16kWh
